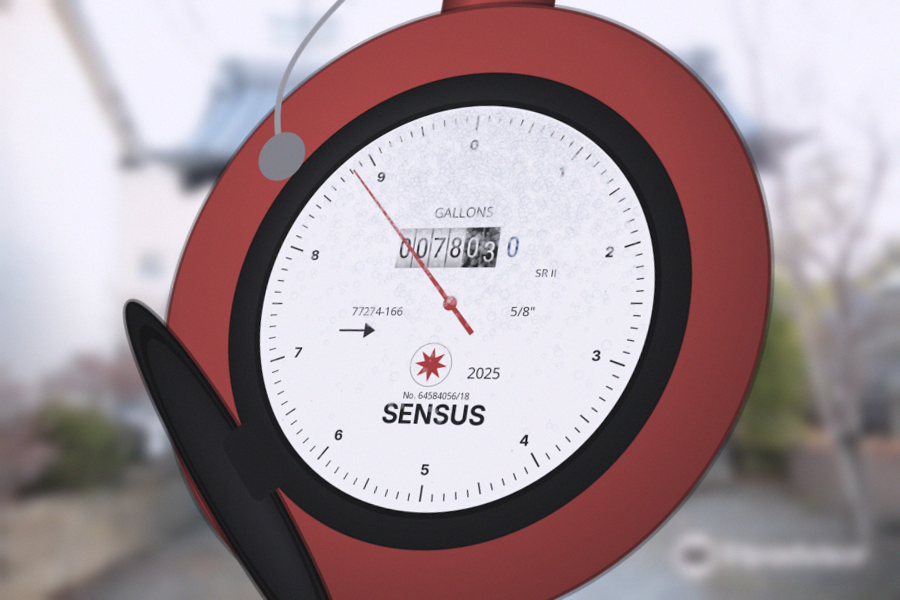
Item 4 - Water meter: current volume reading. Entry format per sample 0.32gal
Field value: 78028.8gal
